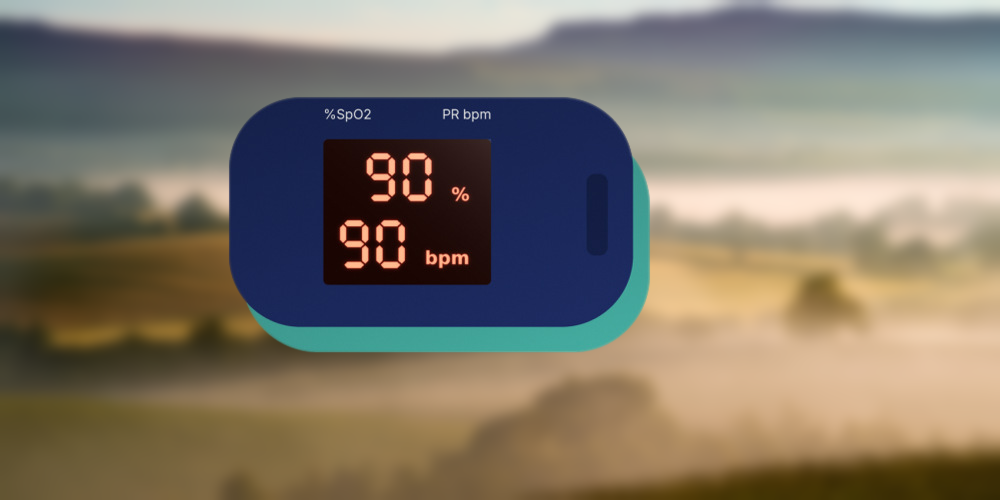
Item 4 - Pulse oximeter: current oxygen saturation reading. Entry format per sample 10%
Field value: 90%
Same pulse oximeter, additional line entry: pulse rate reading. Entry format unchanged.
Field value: 90bpm
